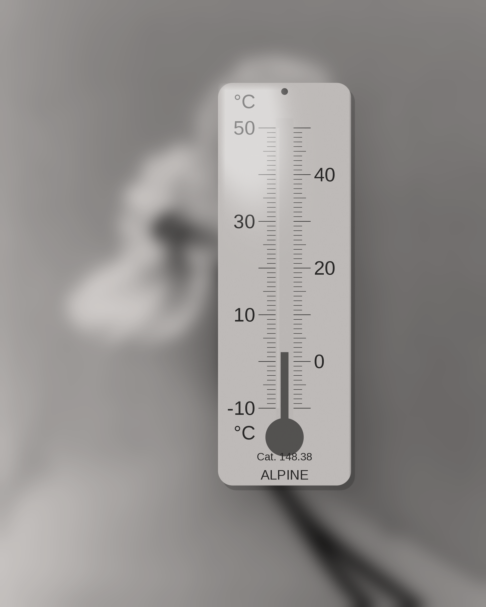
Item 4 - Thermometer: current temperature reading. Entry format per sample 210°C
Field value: 2°C
